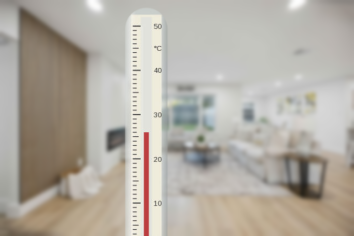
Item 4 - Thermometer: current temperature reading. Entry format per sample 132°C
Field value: 26°C
